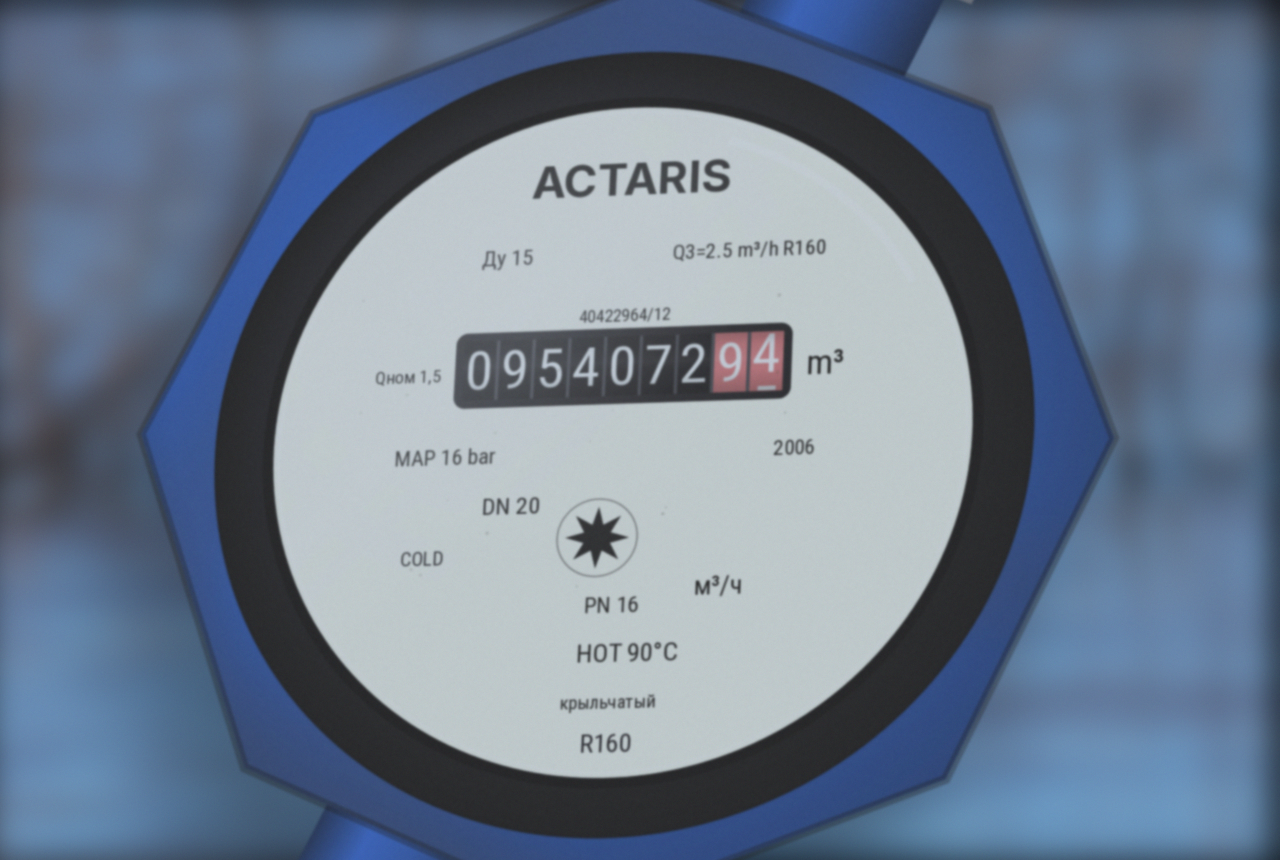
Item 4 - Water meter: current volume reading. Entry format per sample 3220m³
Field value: 954072.94m³
